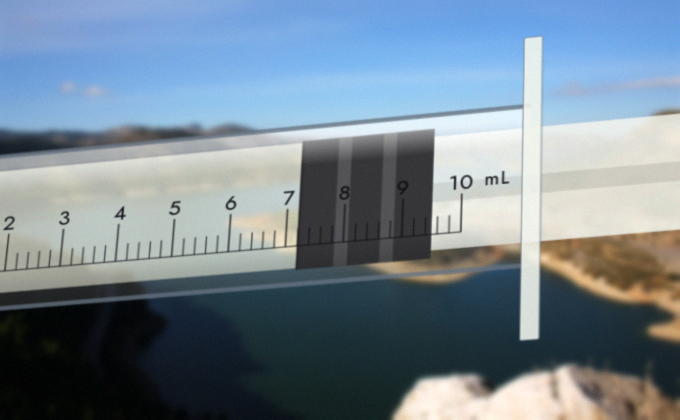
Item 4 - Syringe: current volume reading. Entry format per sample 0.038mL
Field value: 7.2mL
